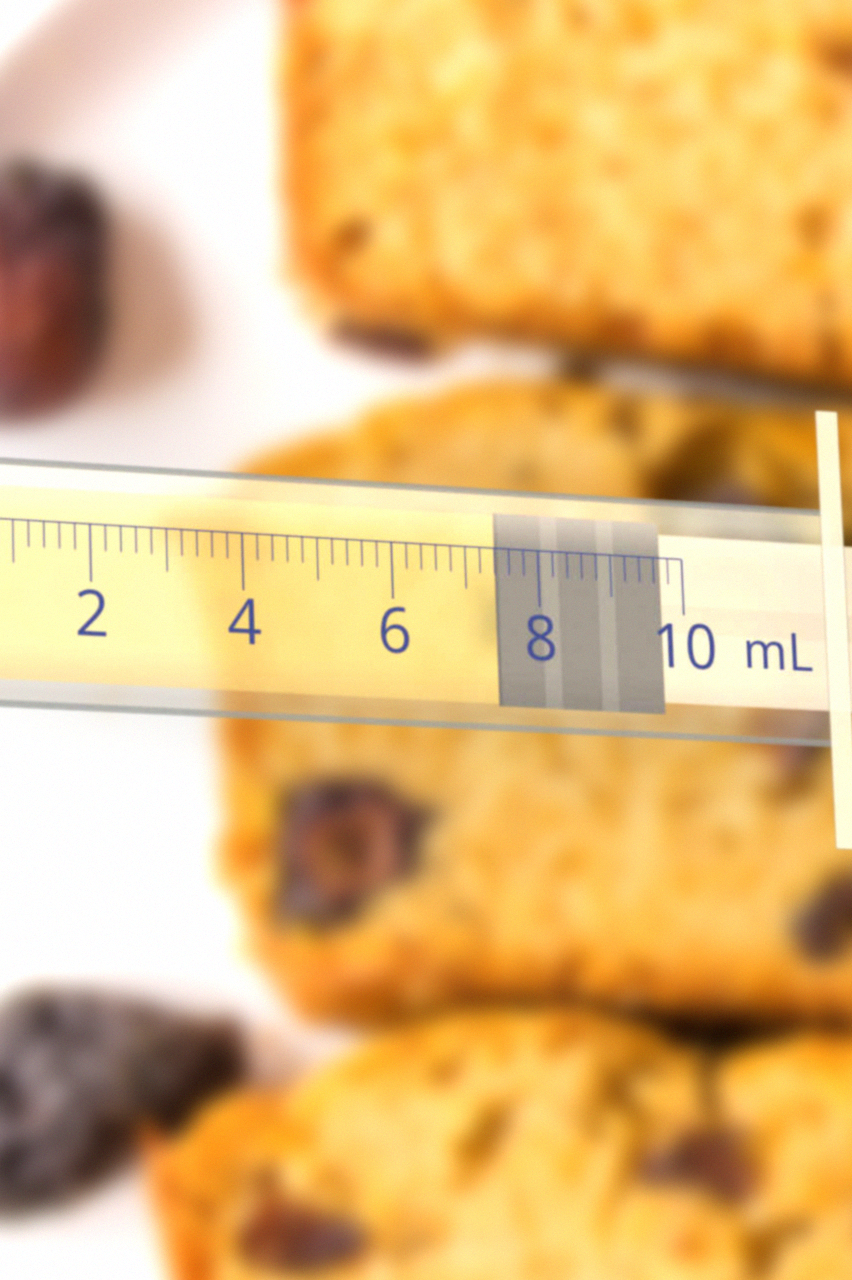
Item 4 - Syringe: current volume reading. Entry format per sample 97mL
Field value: 7.4mL
